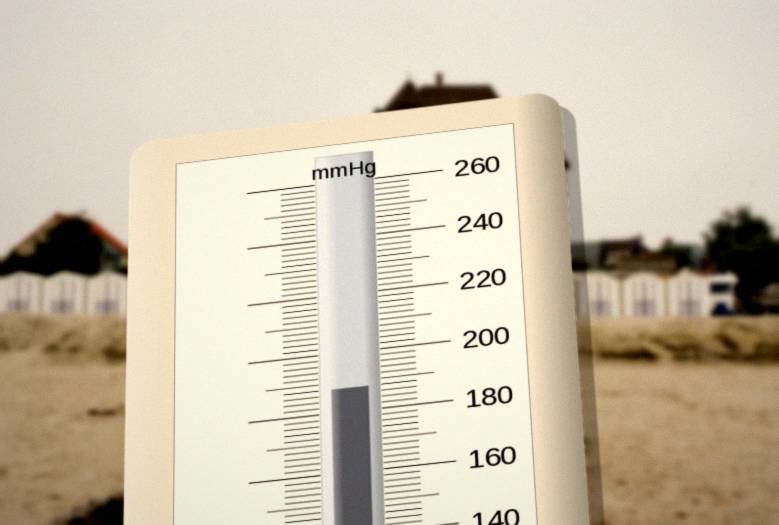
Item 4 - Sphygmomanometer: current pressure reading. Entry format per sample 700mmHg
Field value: 188mmHg
